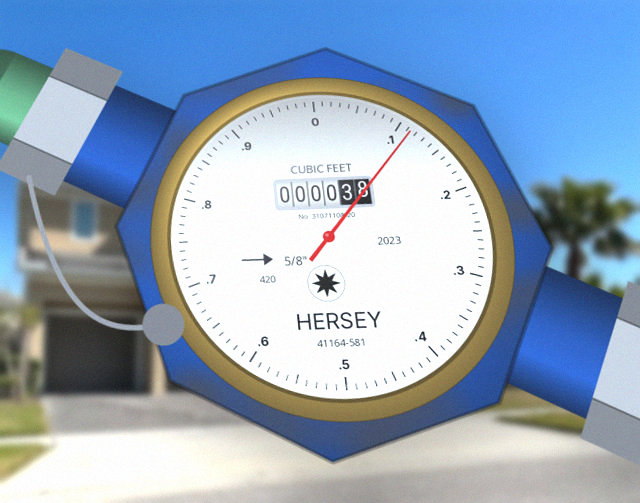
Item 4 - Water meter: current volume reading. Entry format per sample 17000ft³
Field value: 38.11ft³
